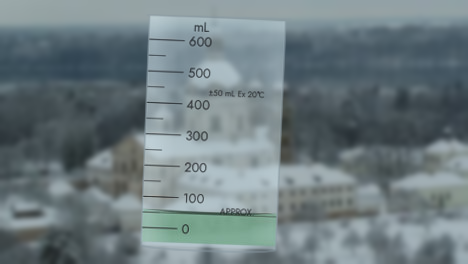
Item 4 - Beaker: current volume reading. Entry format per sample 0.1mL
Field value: 50mL
